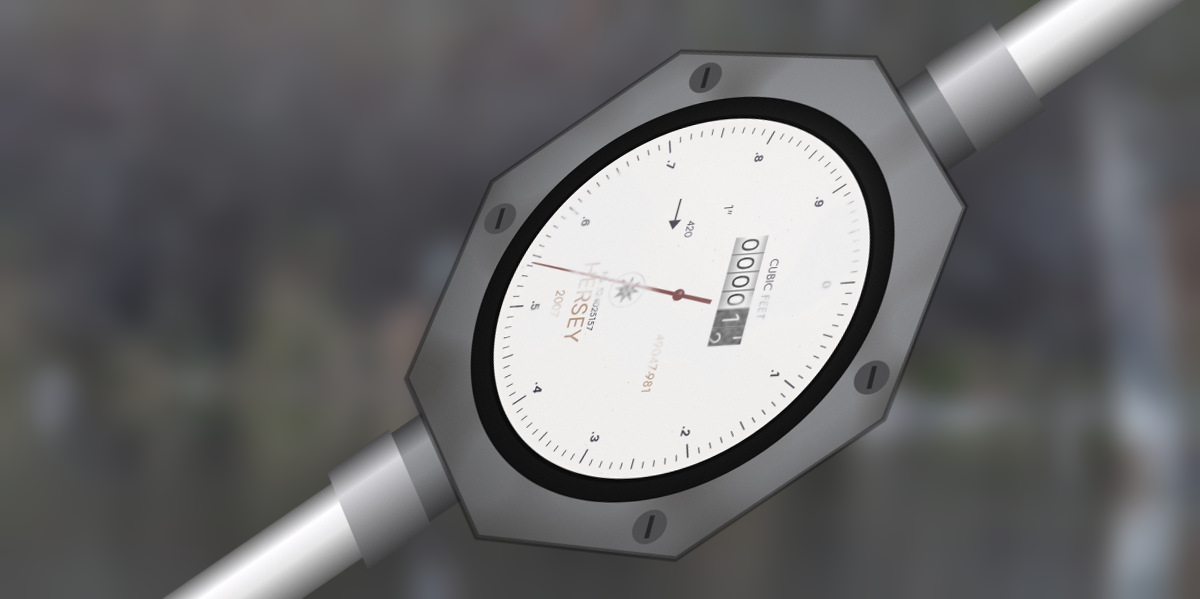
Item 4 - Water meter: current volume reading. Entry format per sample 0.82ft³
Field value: 11.54ft³
